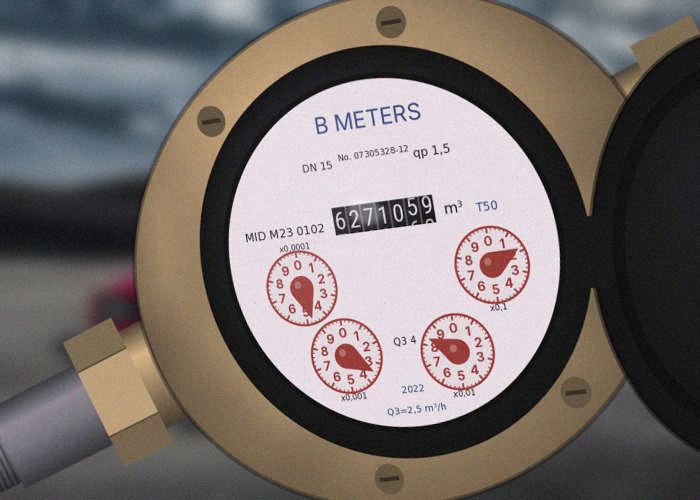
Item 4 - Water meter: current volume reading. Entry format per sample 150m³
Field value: 6271059.1834m³
